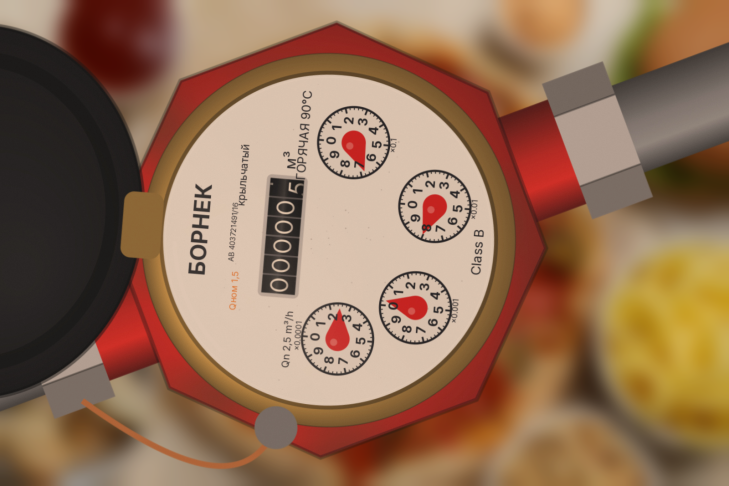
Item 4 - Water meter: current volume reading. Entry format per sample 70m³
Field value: 4.6802m³
